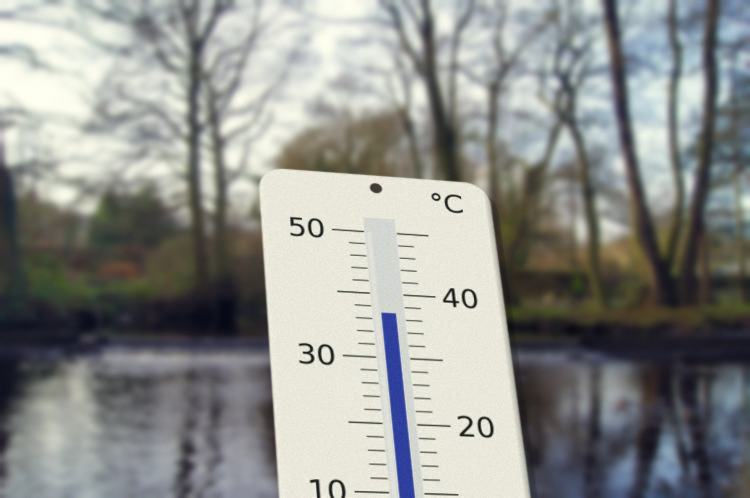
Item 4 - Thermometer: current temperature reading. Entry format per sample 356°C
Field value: 37°C
